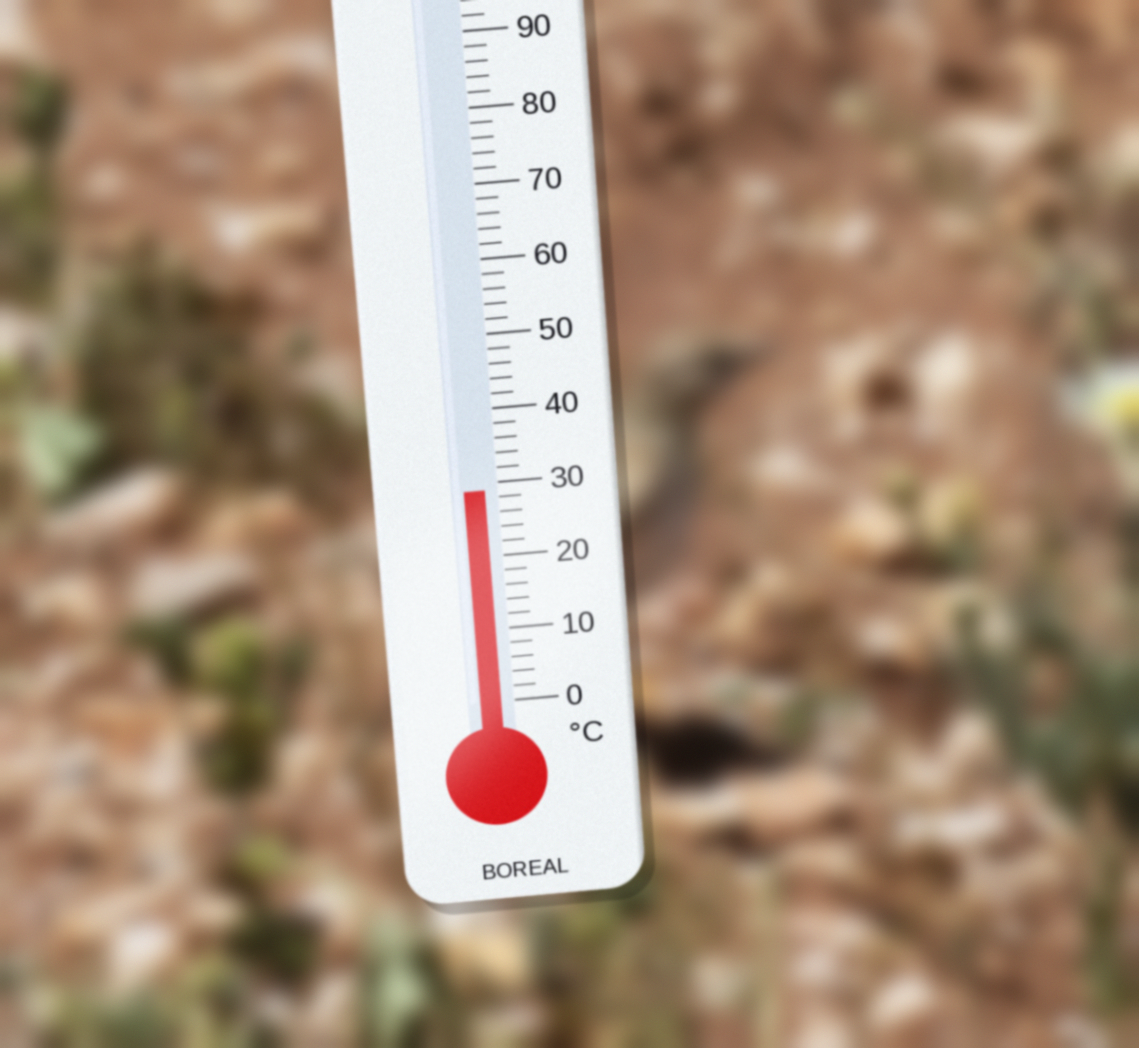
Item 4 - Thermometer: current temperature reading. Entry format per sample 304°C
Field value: 29°C
